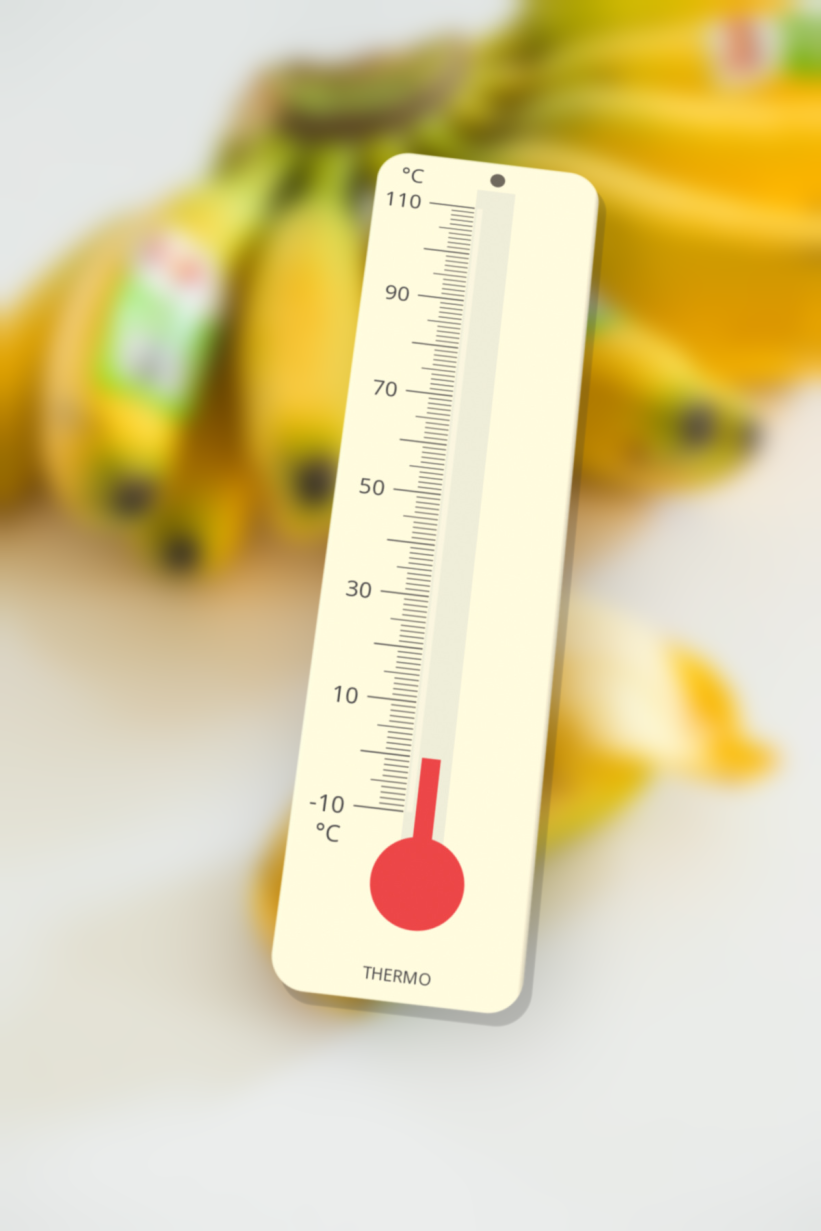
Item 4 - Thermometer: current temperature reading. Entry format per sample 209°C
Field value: 0°C
